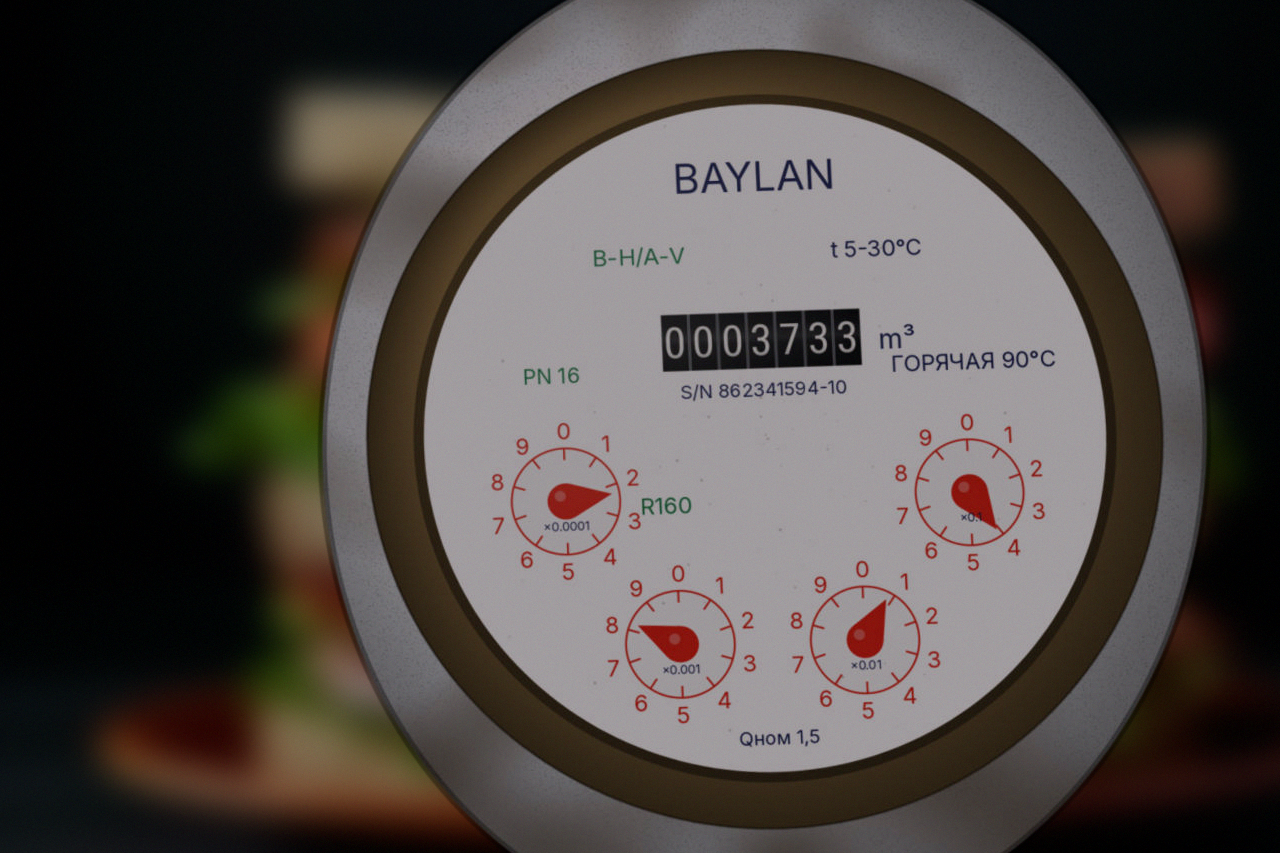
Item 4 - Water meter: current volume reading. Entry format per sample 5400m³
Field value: 3733.4082m³
